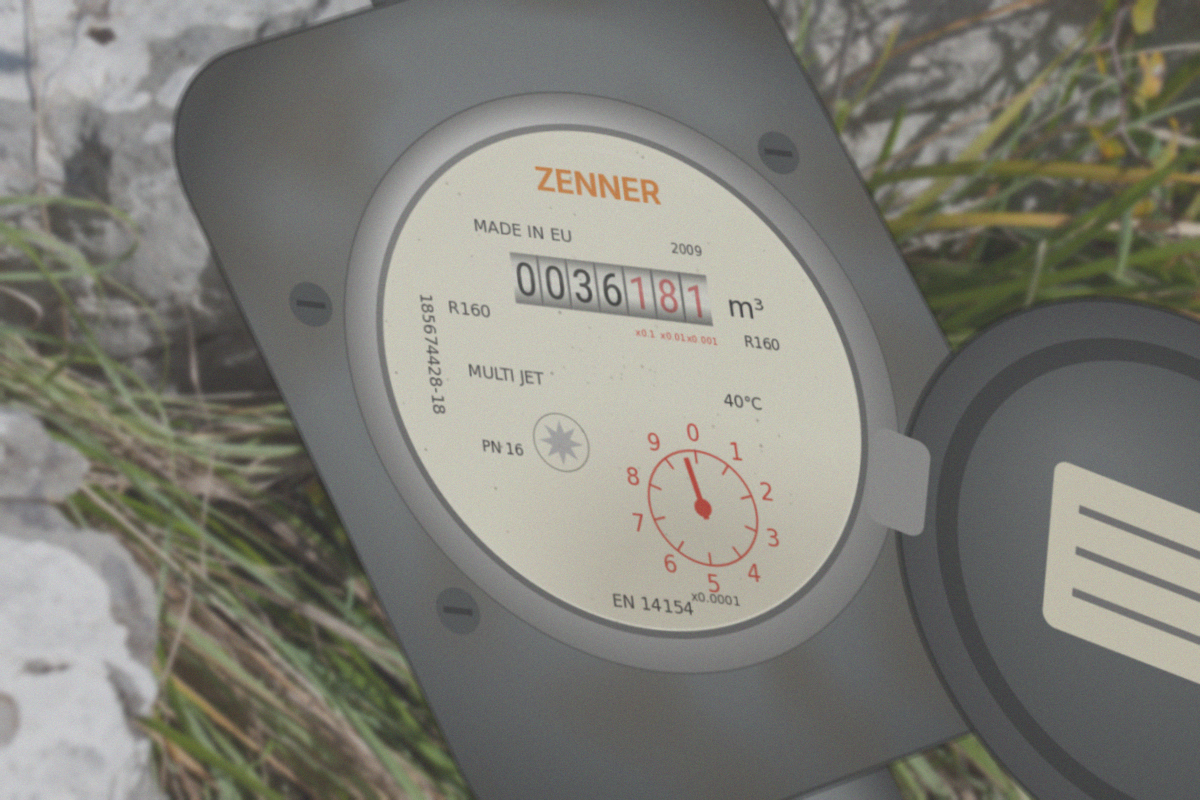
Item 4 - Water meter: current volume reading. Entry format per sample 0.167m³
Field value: 36.1809m³
